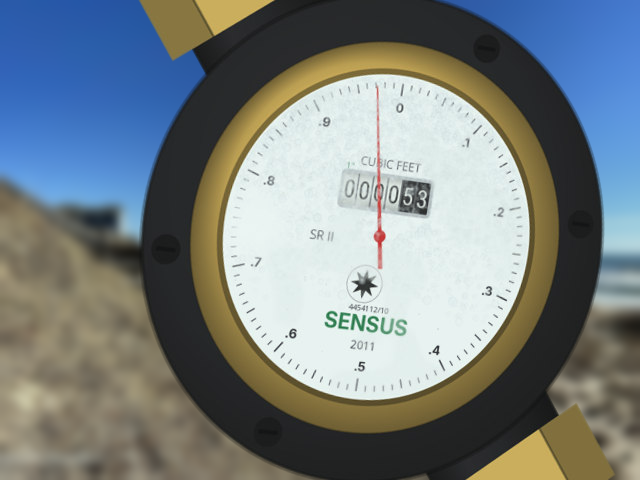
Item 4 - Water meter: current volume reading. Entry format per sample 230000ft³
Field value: 52.97ft³
